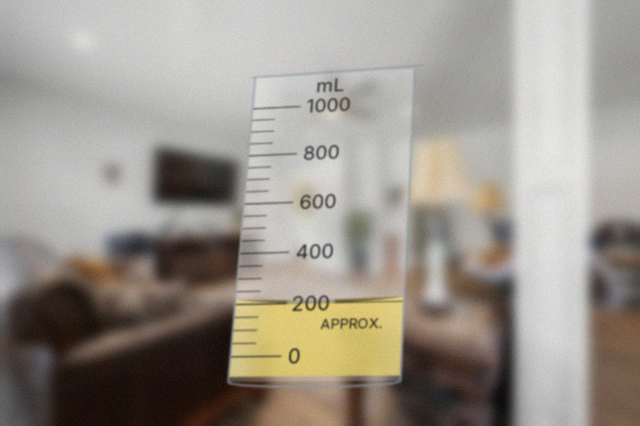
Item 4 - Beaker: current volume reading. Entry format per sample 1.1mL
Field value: 200mL
